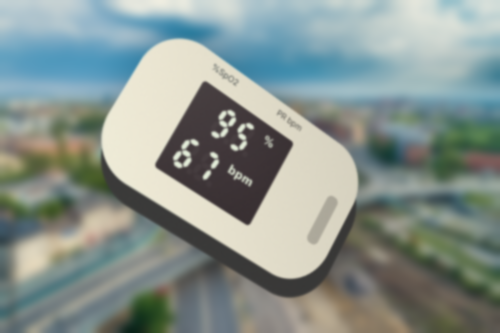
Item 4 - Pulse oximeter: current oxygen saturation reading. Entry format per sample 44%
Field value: 95%
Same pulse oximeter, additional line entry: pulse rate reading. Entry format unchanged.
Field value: 67bpm
